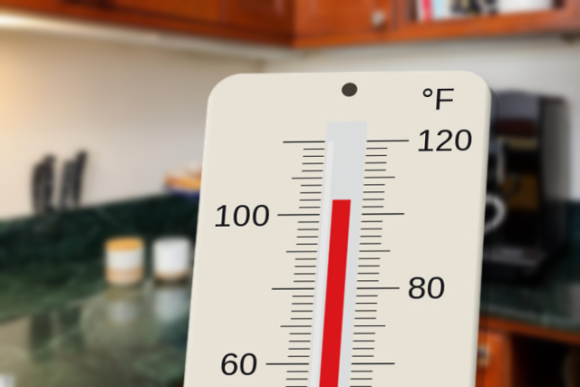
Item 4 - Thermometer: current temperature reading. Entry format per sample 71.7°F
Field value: 104°F
